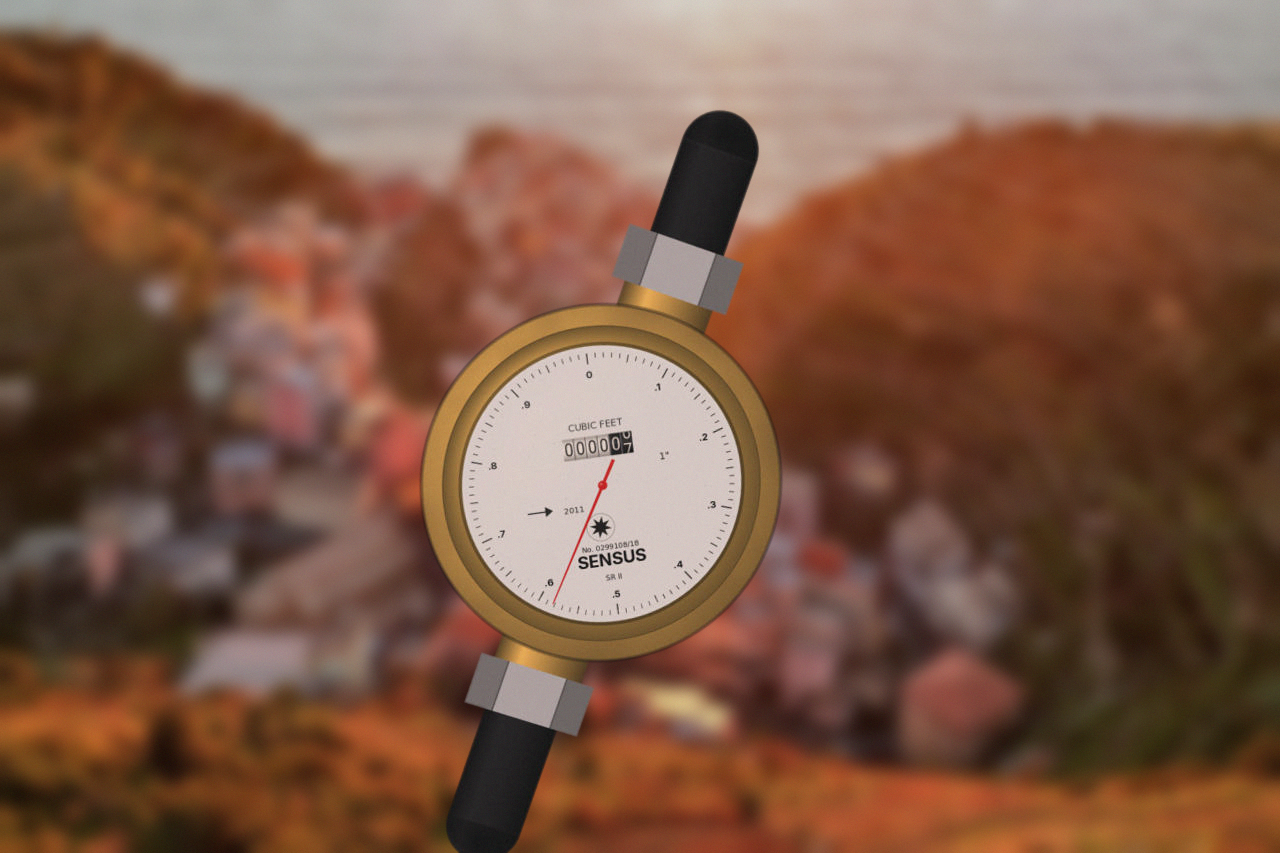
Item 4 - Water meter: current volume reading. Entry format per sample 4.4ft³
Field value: 6.58ft³
